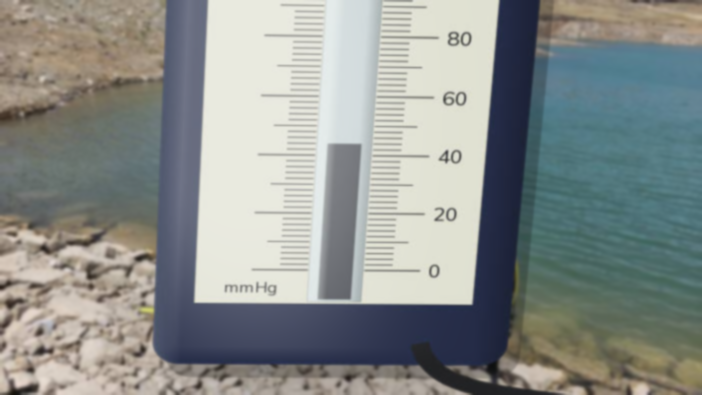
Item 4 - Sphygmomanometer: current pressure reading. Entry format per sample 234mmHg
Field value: 44mmHg
